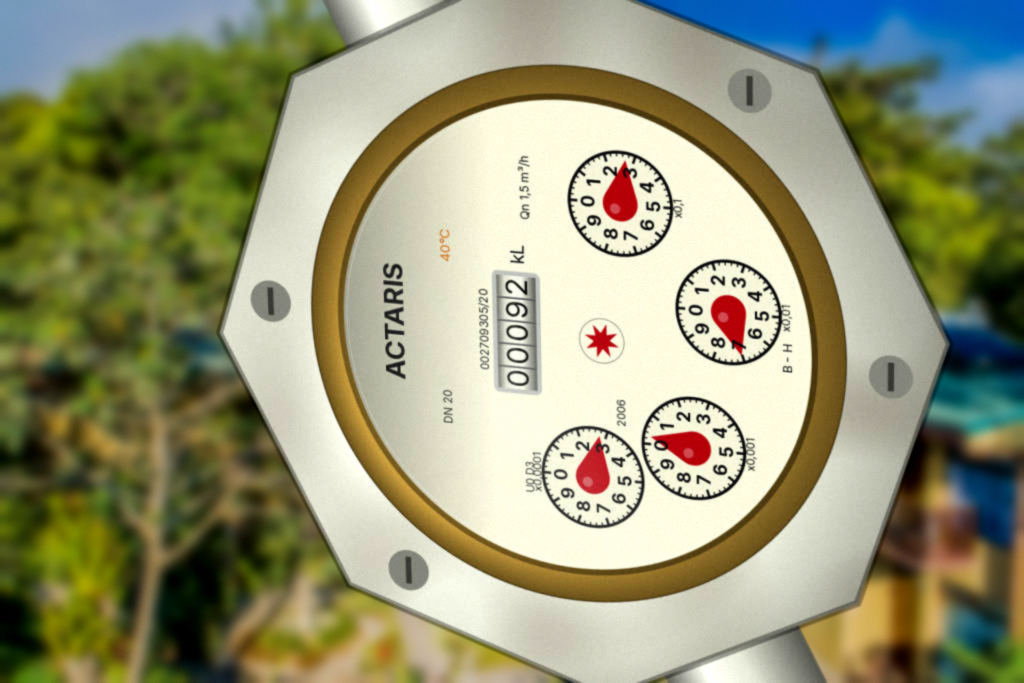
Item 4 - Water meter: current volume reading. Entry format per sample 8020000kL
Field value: 92.2702kL
